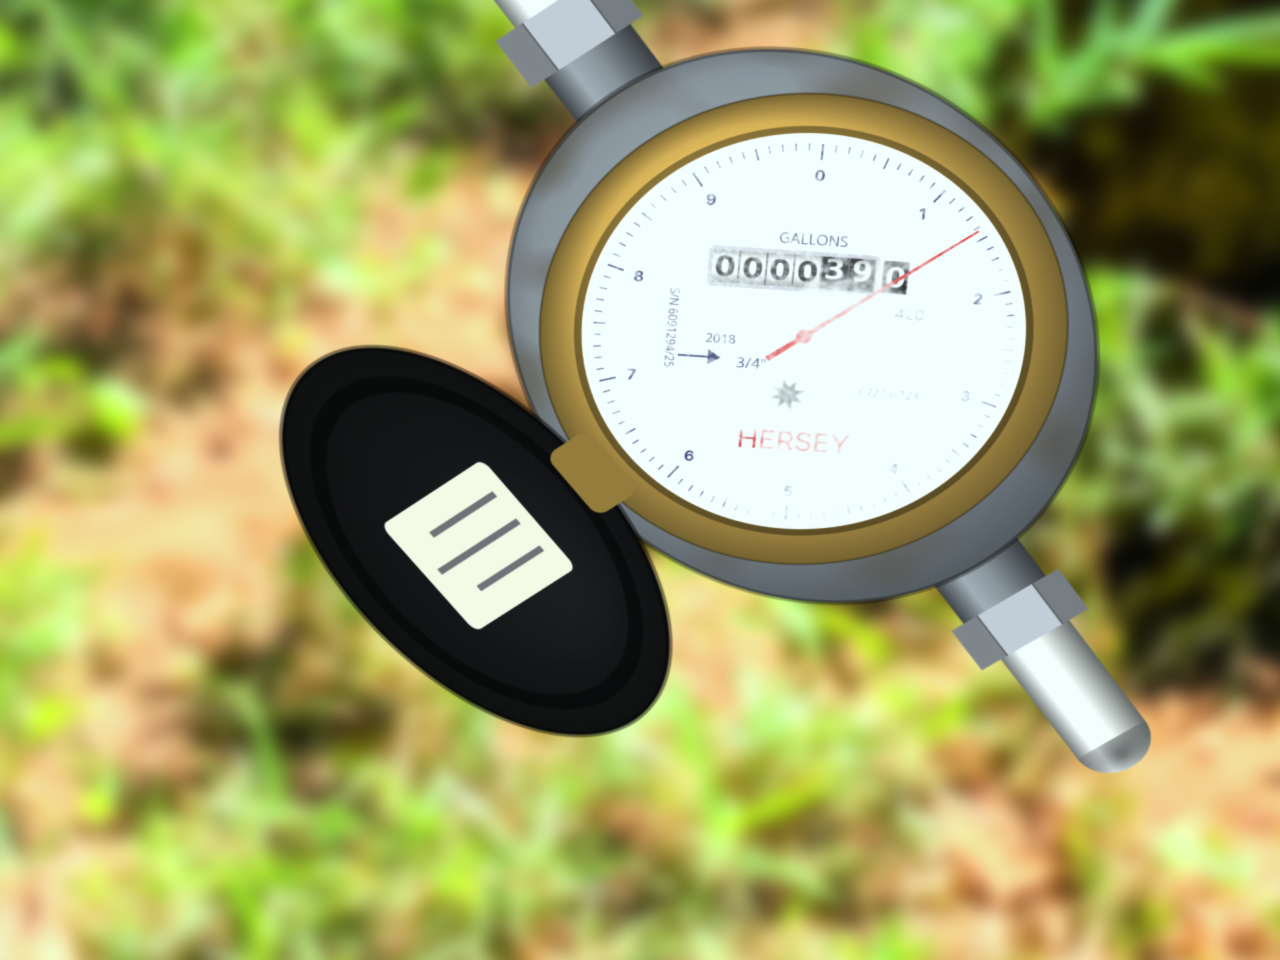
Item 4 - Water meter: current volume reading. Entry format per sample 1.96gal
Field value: 391.4gal
